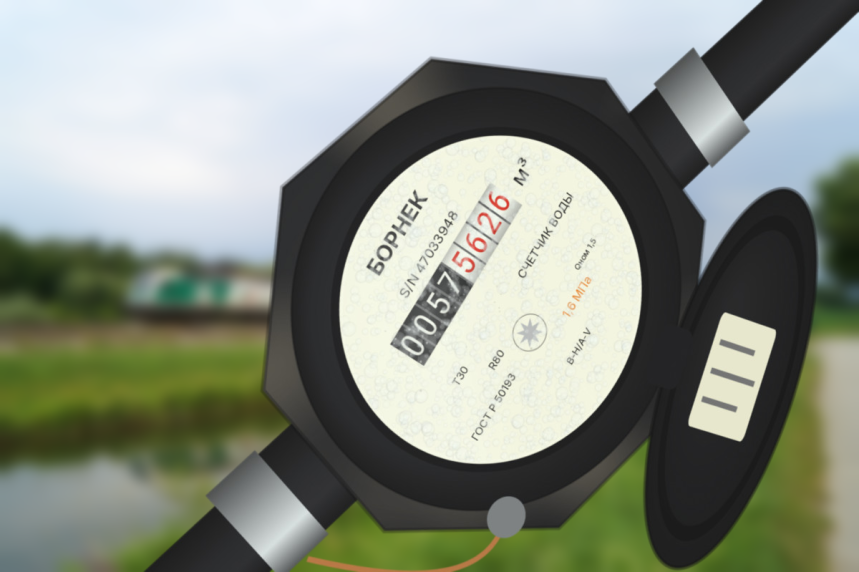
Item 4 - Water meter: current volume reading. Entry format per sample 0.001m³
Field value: 57.5626m³
